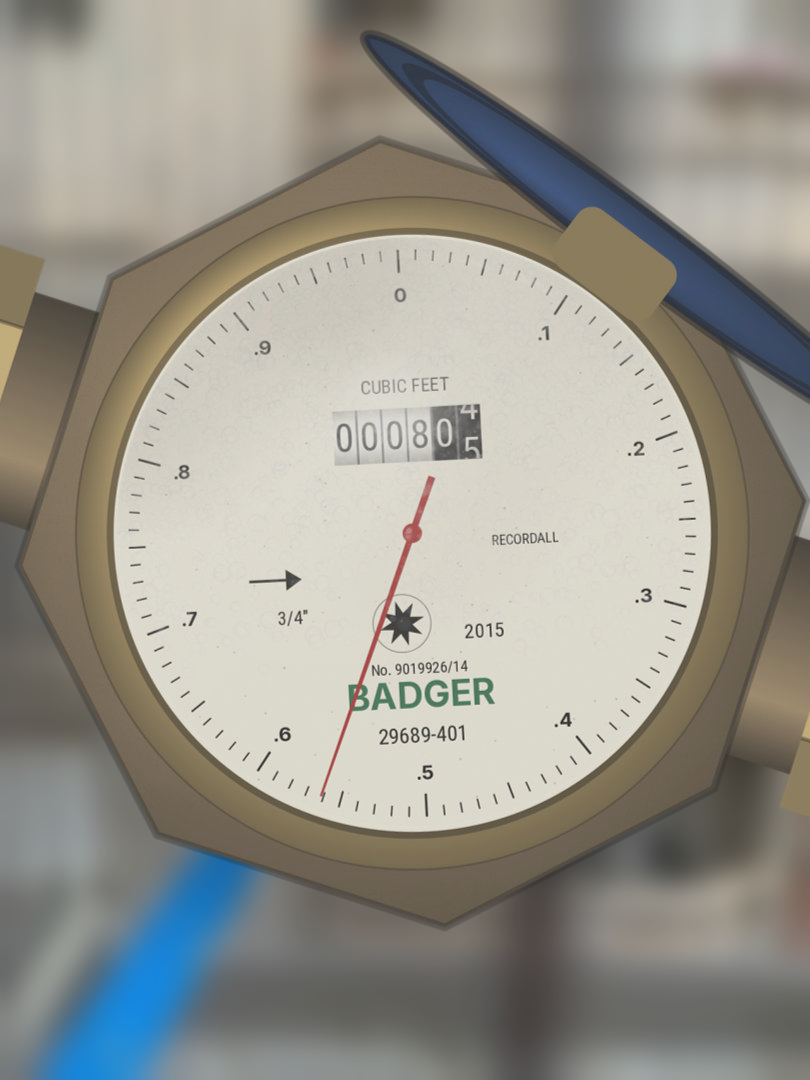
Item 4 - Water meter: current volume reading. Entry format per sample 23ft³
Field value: 804.56ft³
